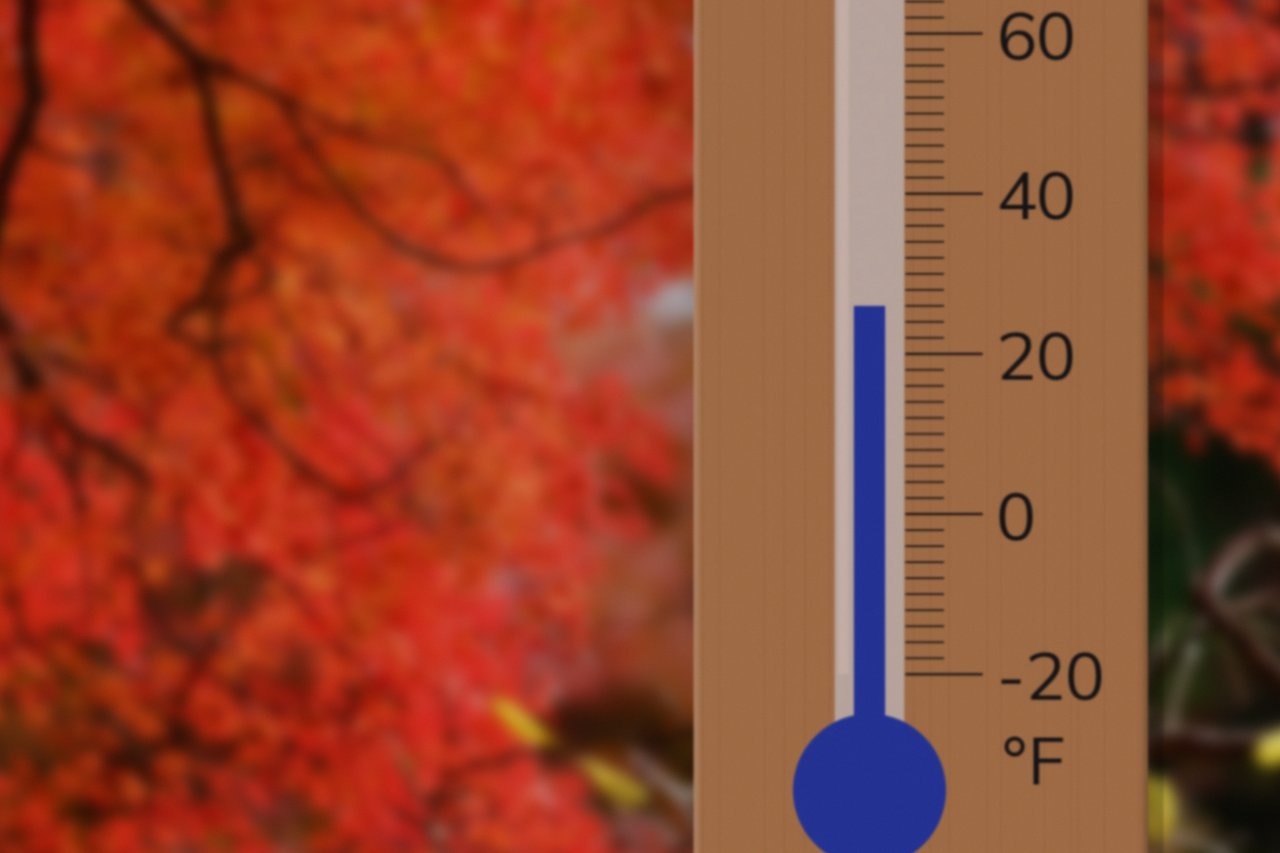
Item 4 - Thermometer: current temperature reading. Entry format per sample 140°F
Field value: 26°F
